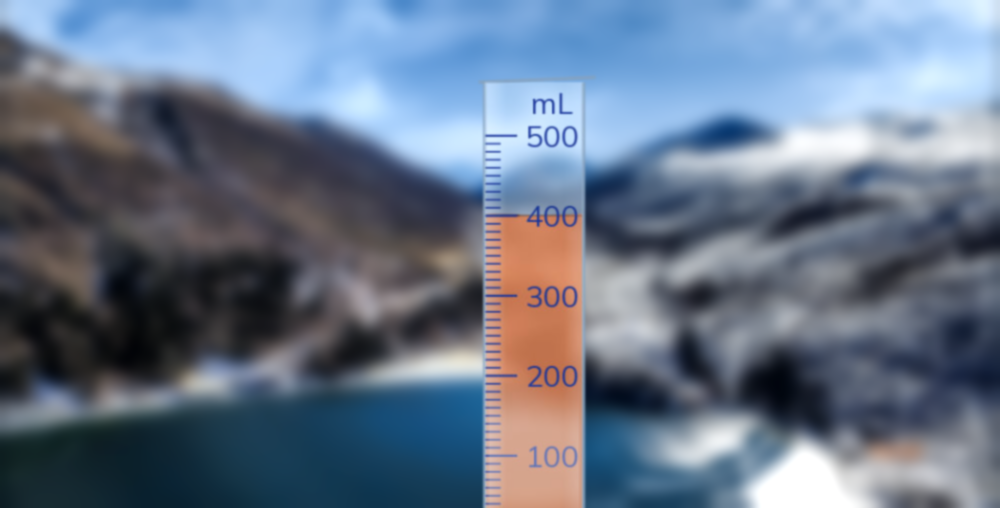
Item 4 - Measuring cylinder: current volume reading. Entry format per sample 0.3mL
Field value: 400mL
